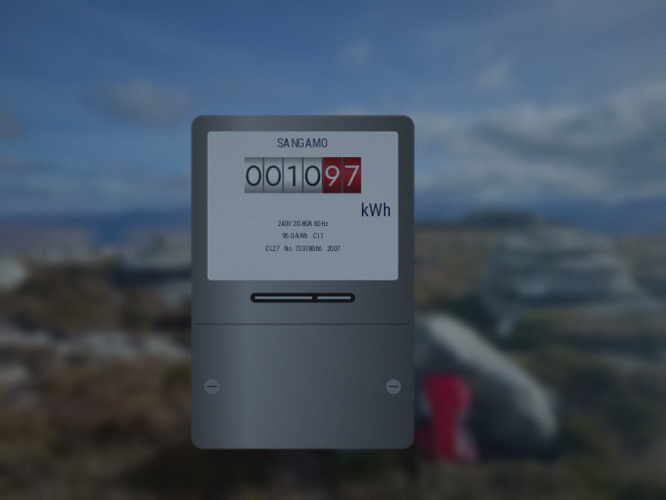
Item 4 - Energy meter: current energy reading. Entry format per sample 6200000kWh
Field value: 10.97kWh
